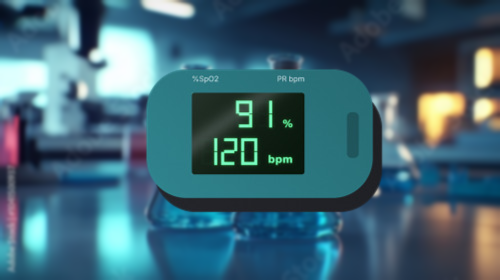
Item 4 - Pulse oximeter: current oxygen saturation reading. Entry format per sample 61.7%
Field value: 91%
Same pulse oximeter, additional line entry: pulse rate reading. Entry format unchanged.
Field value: 120bpm
